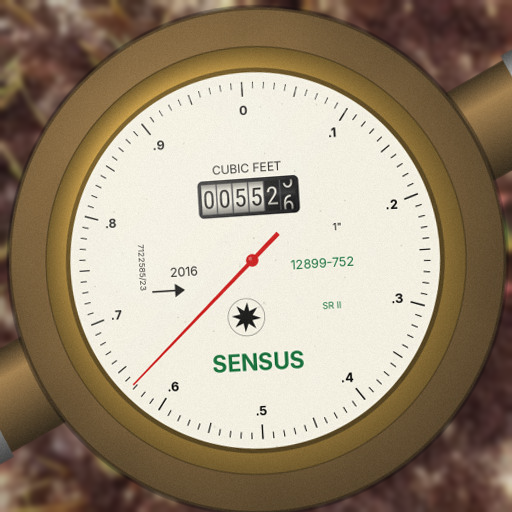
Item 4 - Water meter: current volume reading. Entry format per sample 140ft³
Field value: 5525.63ft³
